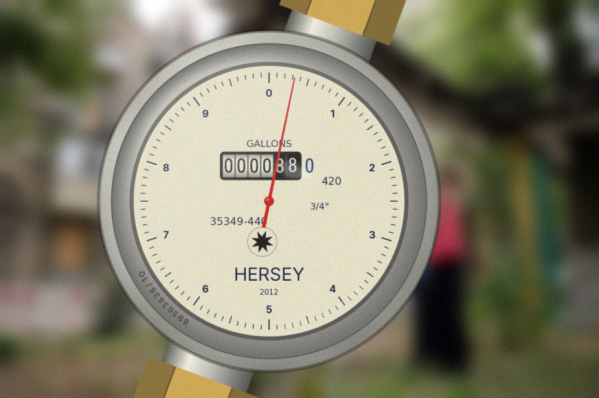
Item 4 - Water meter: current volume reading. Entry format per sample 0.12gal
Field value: 880.3gal
